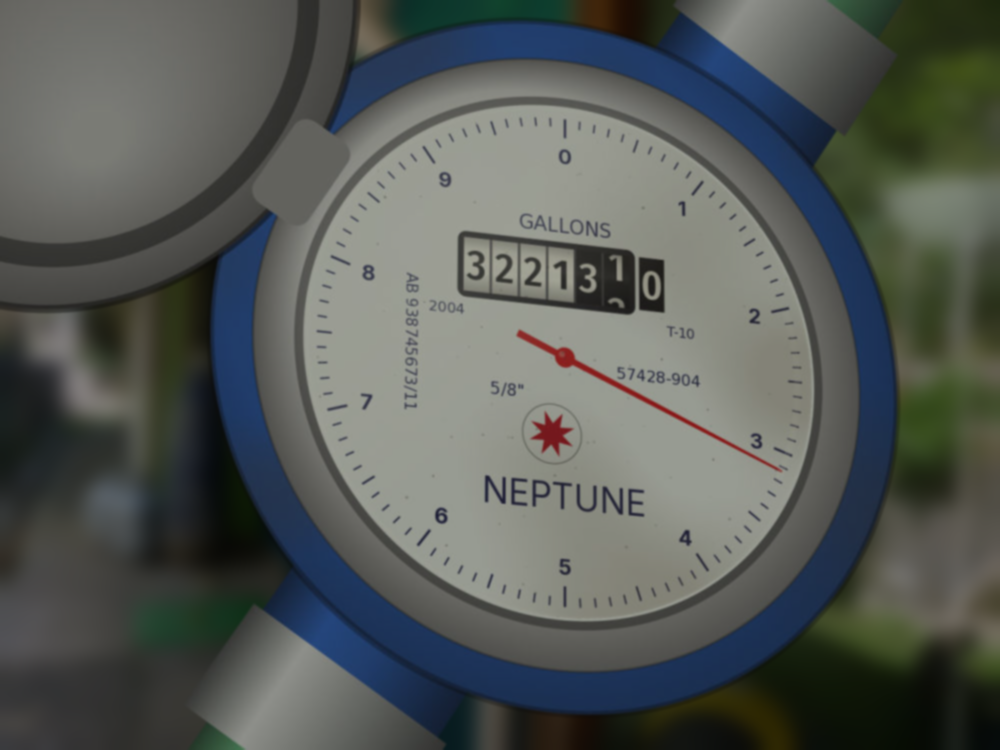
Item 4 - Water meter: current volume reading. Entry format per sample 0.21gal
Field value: 3221313.1gal
